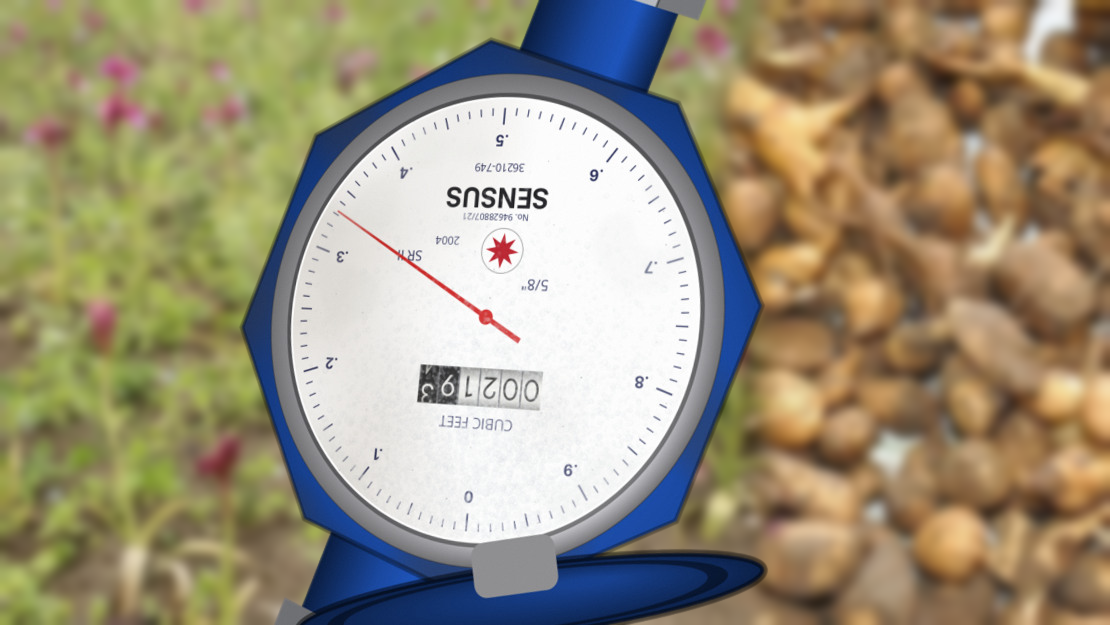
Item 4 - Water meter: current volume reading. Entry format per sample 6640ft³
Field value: 2193.33ft³
